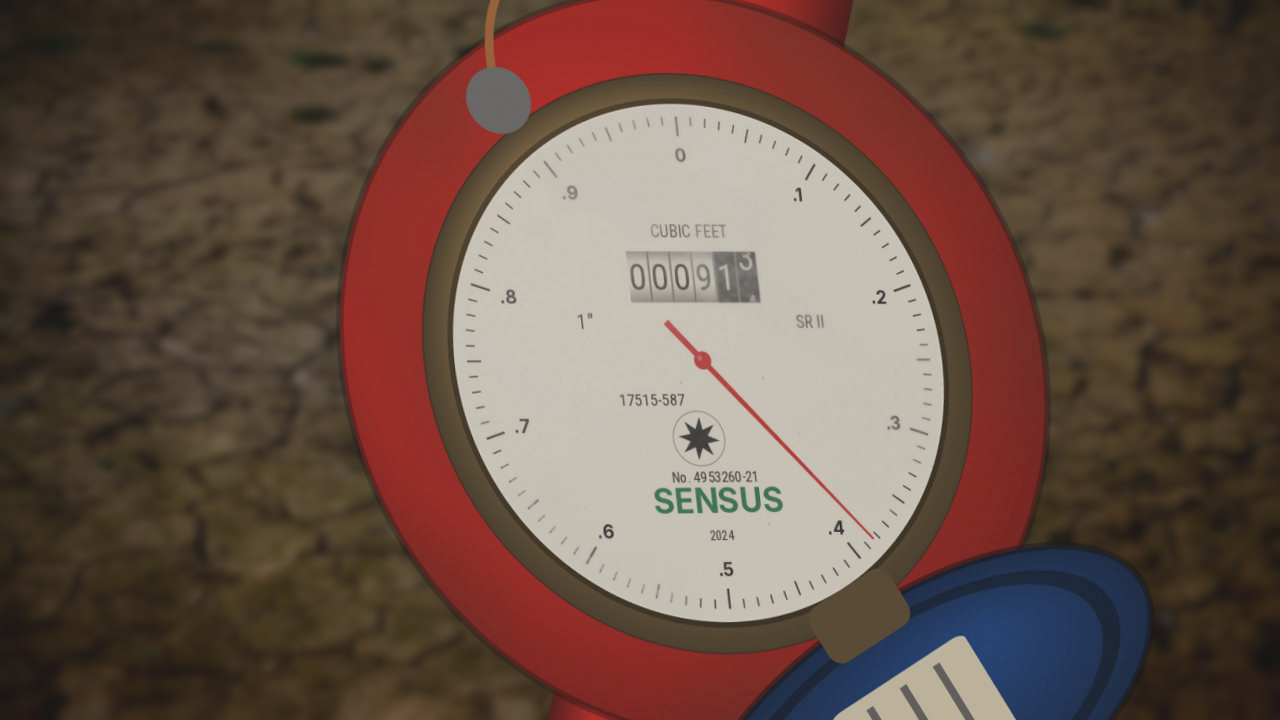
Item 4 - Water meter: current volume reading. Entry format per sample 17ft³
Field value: 913.38ft³
